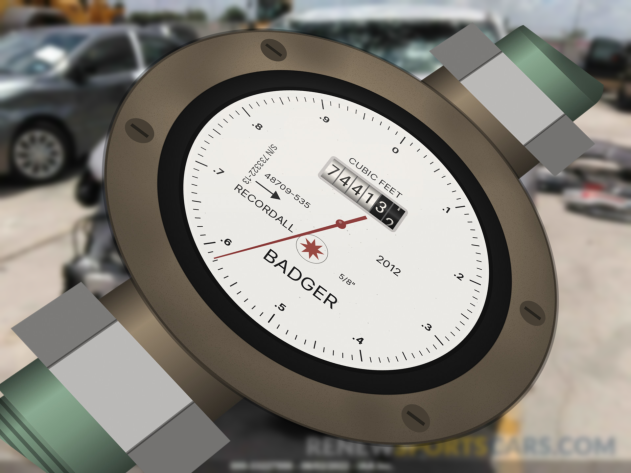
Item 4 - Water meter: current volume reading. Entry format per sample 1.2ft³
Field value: 744131.58ft³
